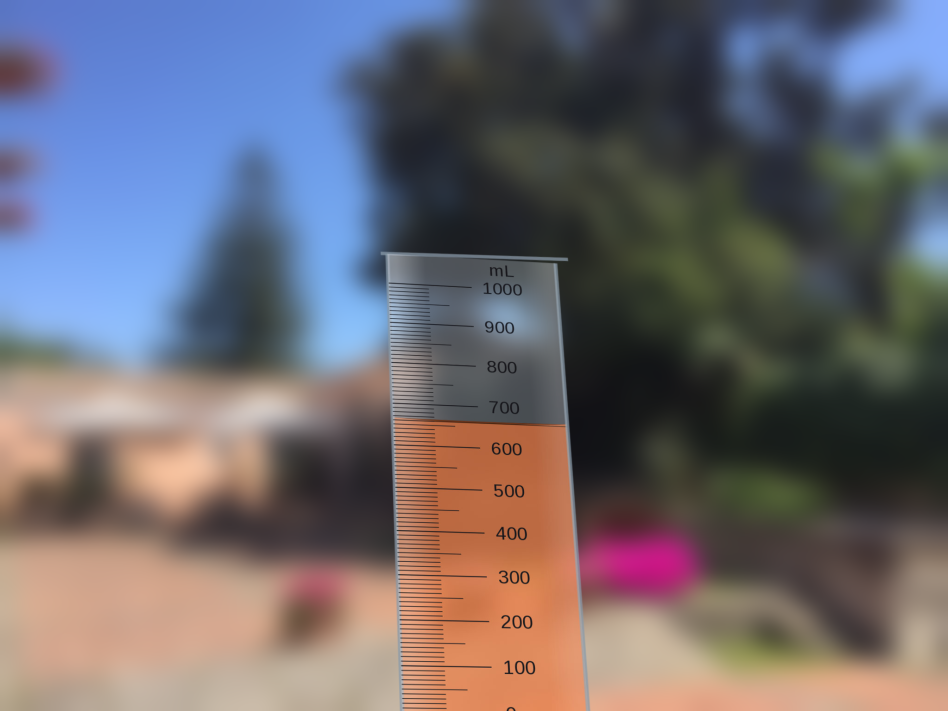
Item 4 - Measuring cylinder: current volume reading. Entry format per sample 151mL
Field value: 660mL
